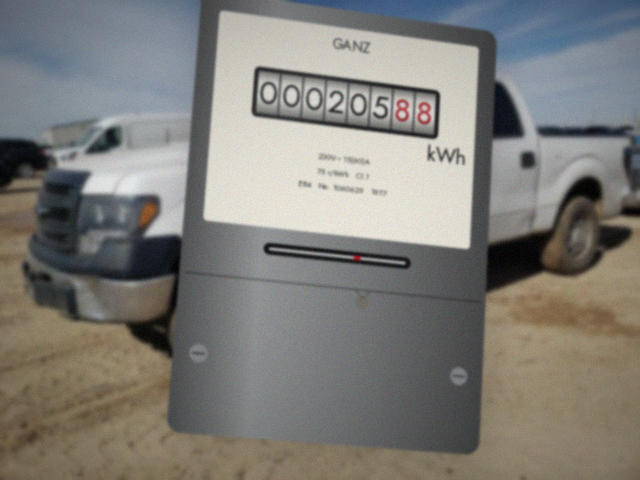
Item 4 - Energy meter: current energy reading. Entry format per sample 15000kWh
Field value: 205.88kWh
